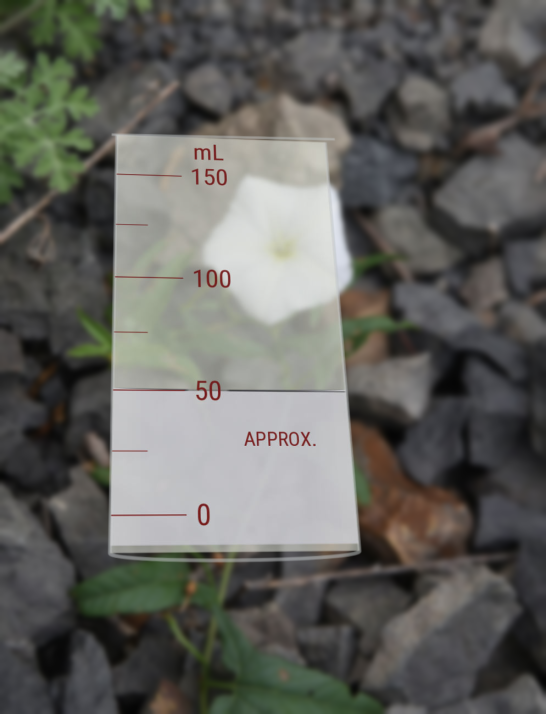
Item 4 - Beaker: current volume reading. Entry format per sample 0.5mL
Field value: 50mL
